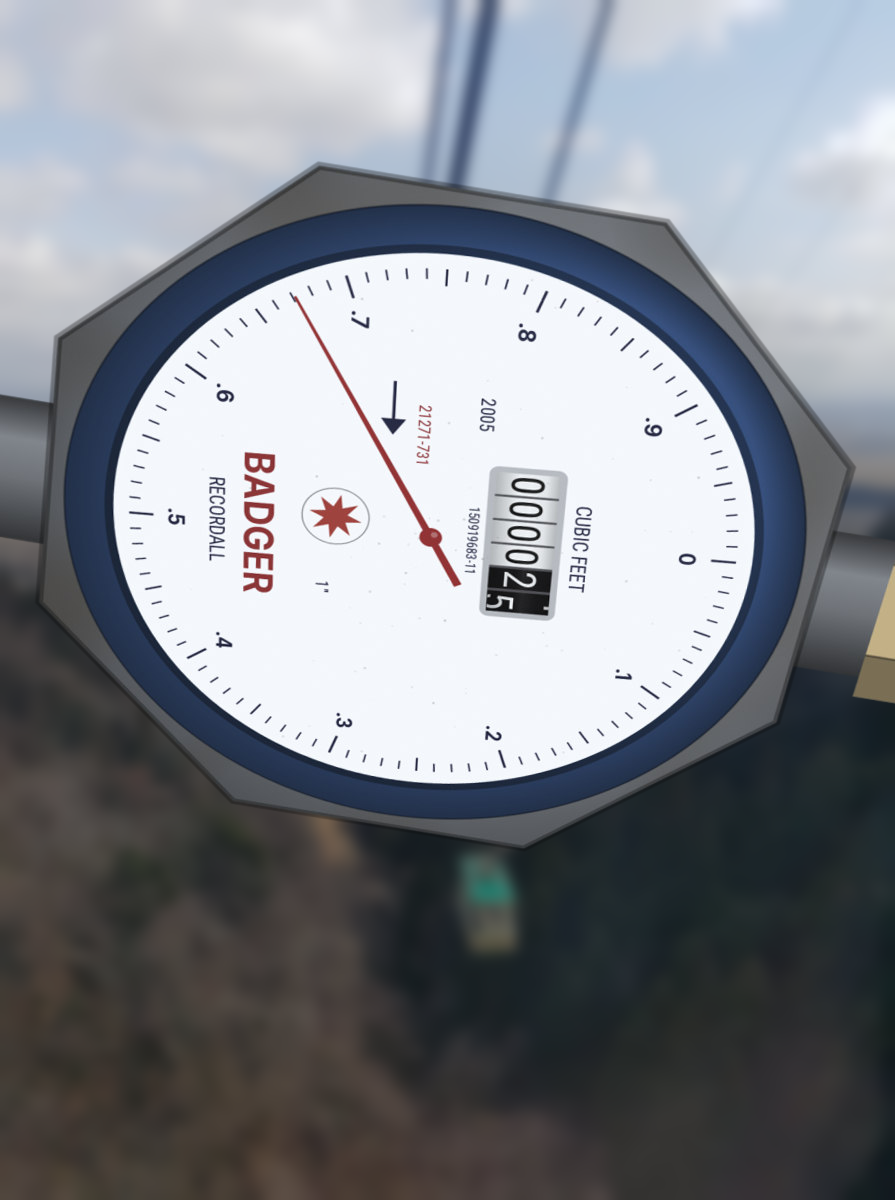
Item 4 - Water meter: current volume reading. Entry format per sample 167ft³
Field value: 24.67ft³
